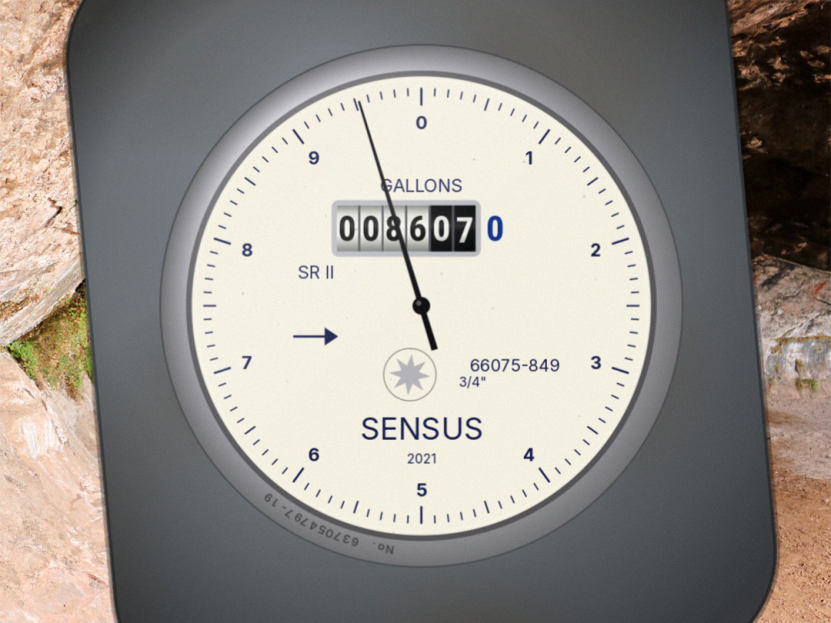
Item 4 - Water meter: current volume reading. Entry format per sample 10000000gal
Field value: 86069.5gal
